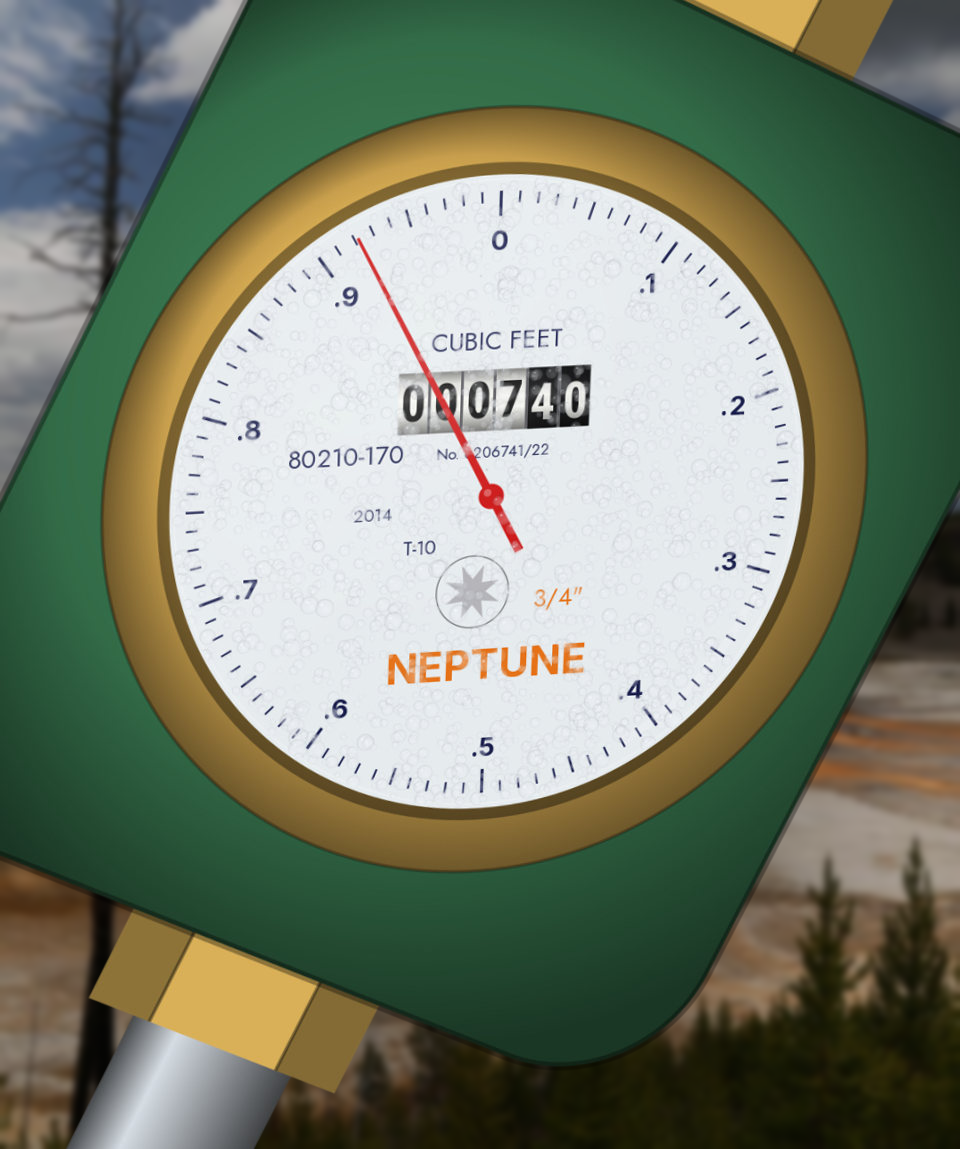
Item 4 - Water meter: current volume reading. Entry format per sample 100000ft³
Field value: 739.92ft³
